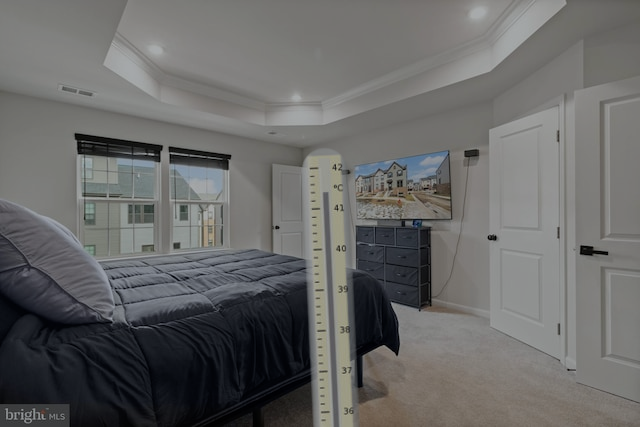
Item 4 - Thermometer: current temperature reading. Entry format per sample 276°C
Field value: 41.4°C
